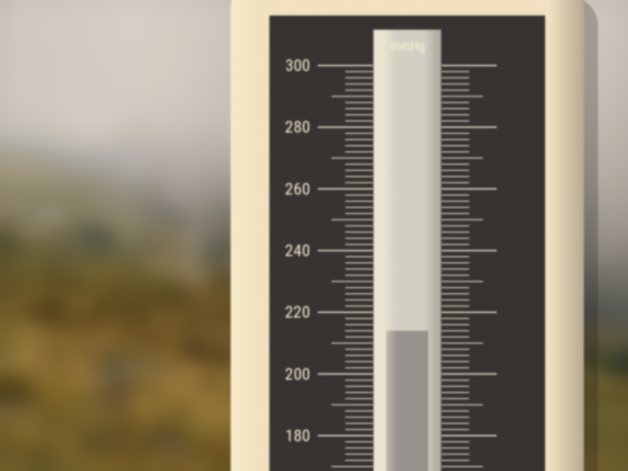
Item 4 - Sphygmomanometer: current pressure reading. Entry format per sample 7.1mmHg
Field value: 214mmHg
